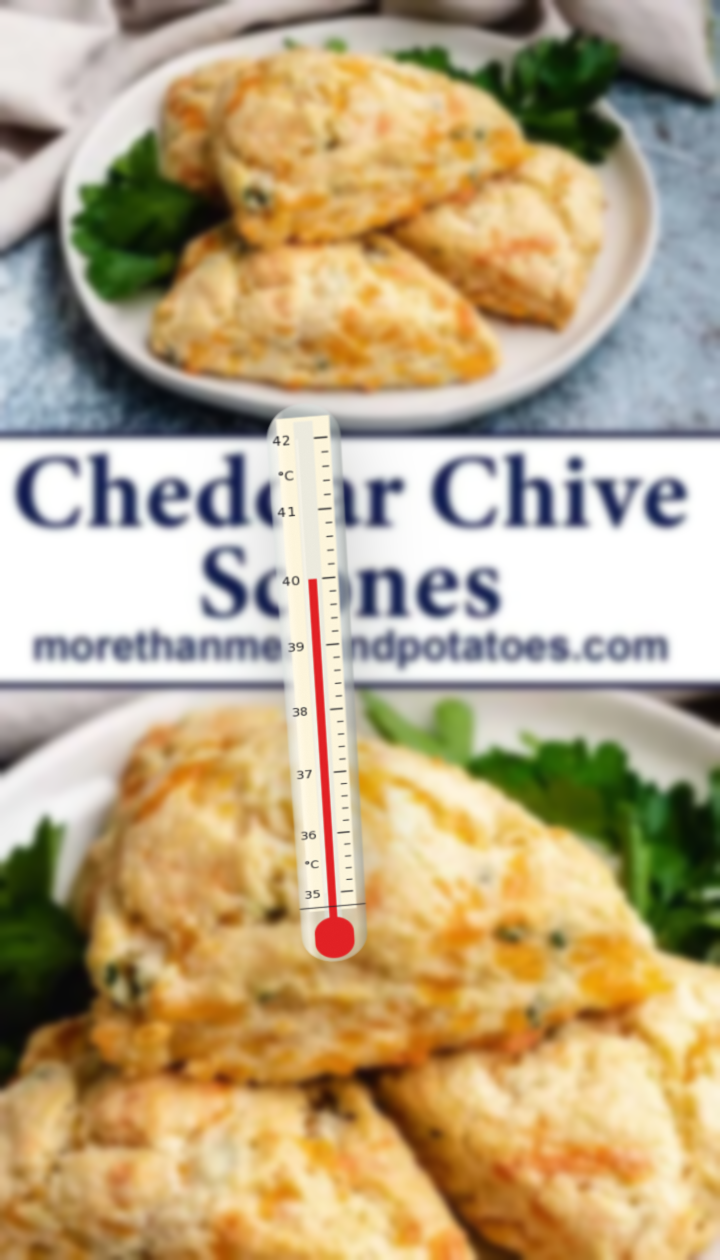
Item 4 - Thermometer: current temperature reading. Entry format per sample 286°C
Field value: 40°C
